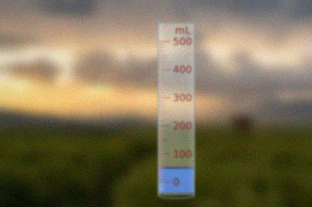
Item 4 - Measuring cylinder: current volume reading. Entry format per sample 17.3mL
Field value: 50mL
